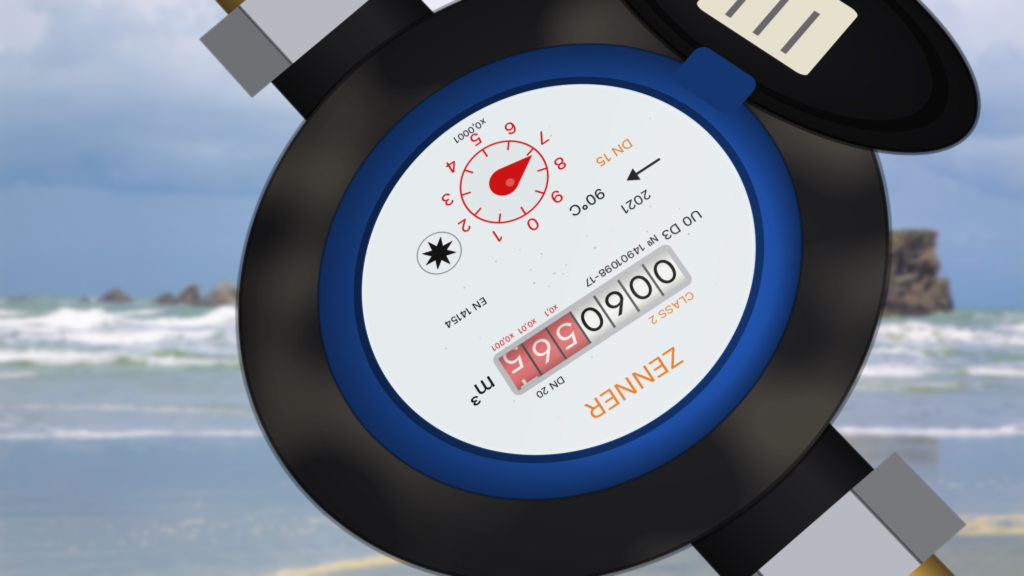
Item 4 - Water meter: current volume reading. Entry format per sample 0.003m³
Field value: 60.5647m³
